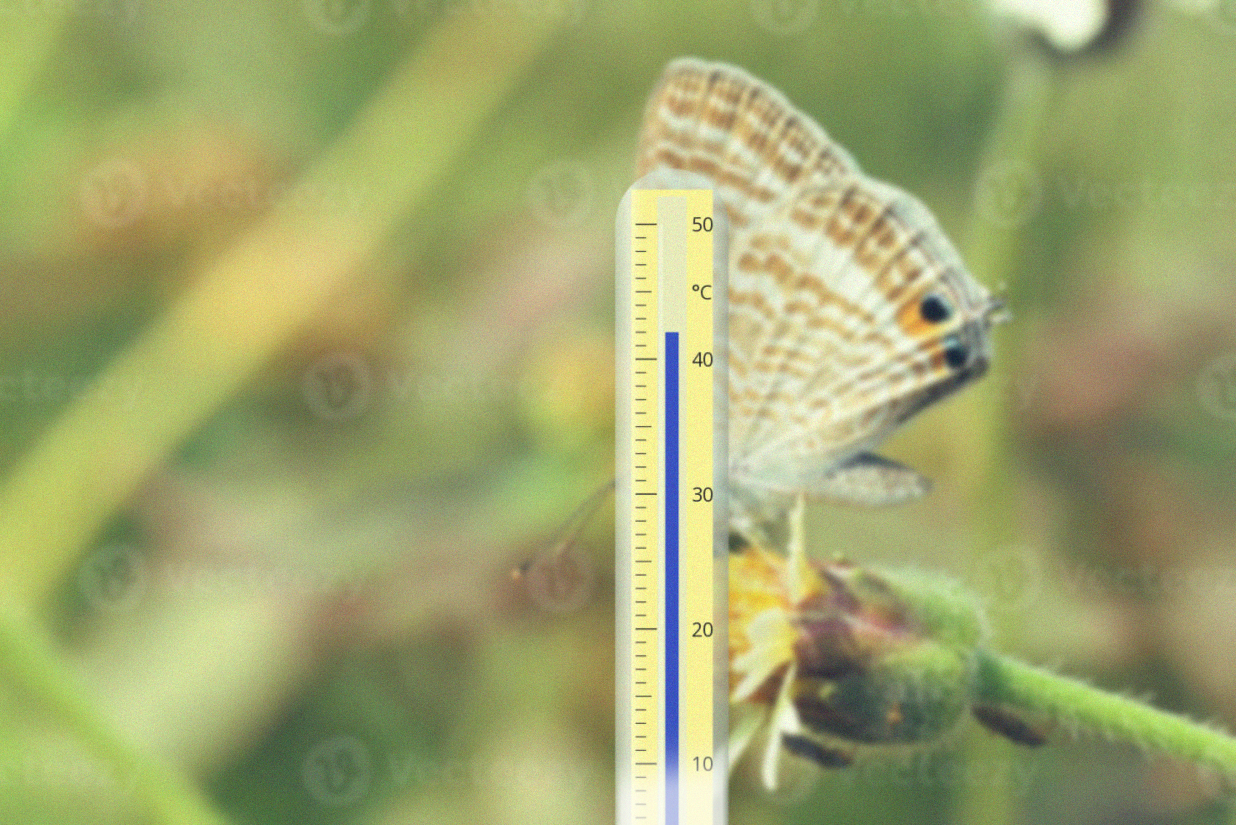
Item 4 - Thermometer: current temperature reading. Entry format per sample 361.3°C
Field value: 42°C
